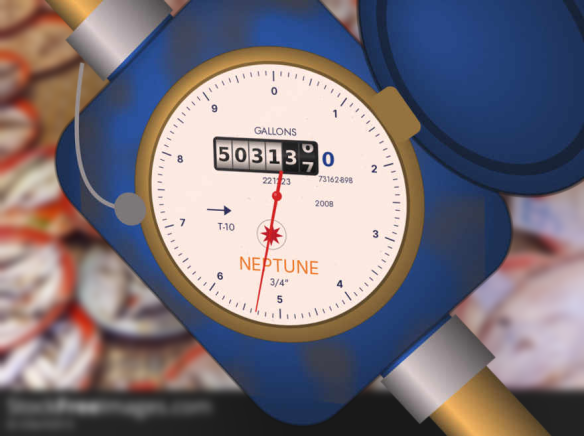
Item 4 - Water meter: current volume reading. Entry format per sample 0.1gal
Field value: 5031365.3gal
